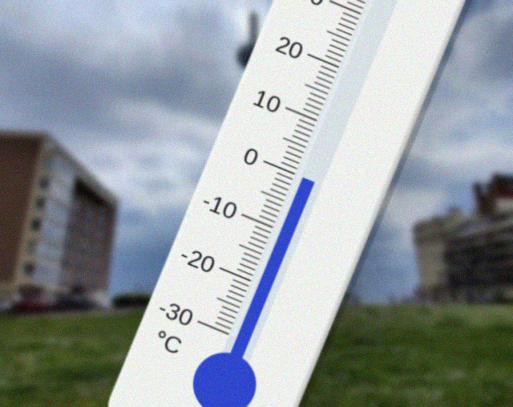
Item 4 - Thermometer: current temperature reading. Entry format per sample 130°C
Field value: 0°C
